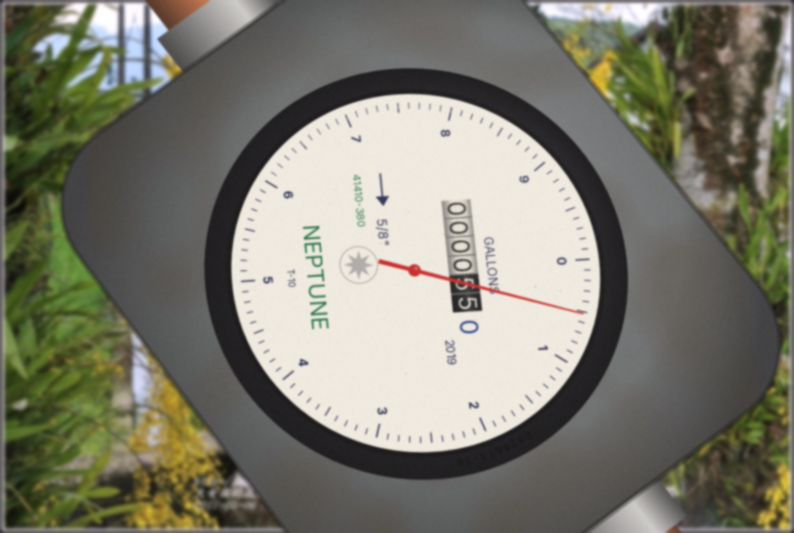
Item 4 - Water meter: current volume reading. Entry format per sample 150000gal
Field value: 550.5gal
